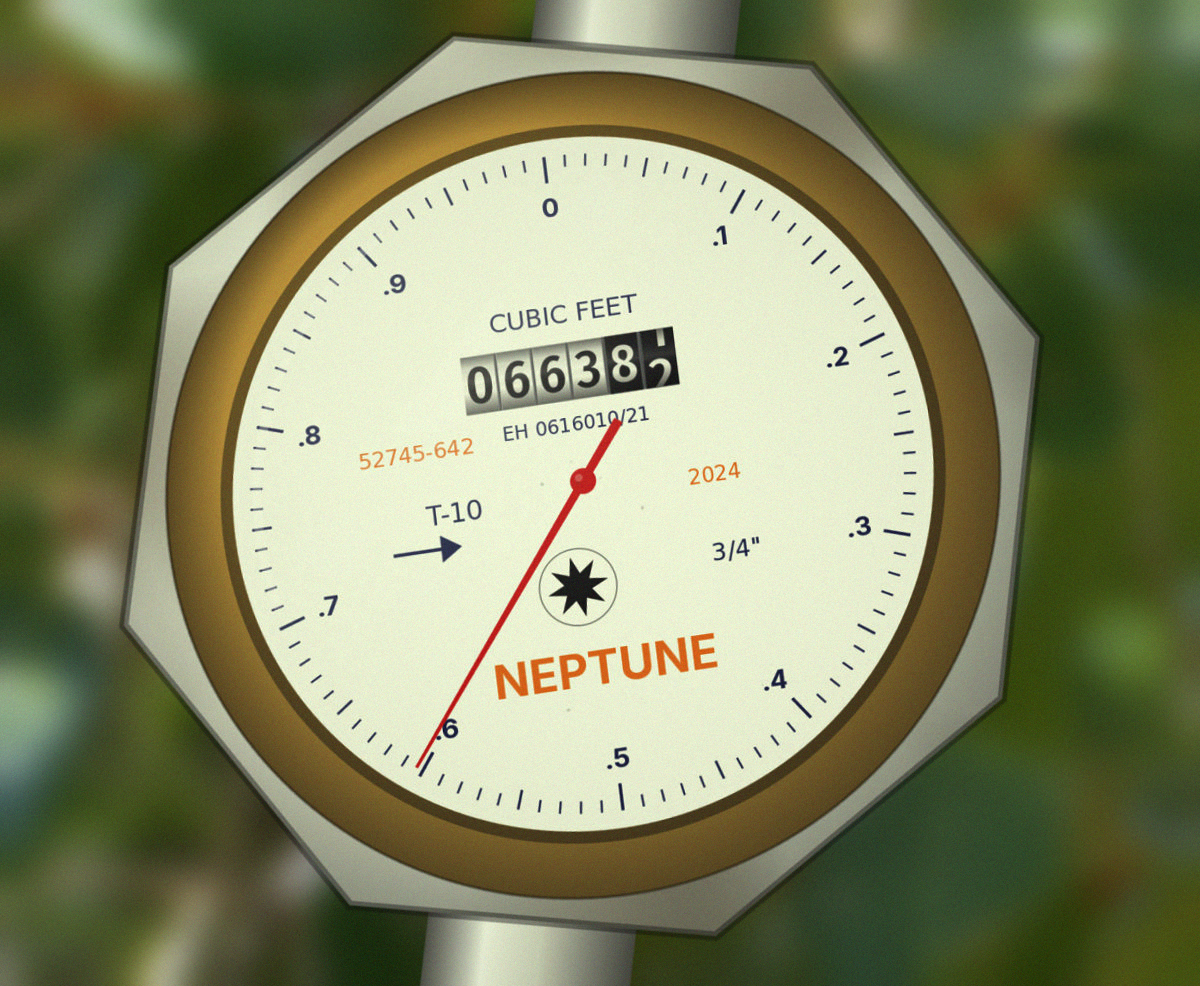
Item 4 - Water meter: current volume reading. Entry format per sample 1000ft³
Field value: 66381.60ft³
